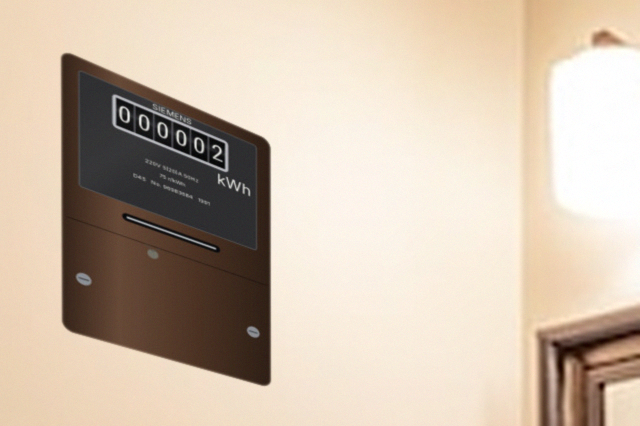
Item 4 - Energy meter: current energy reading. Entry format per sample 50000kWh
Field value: 2kWh
